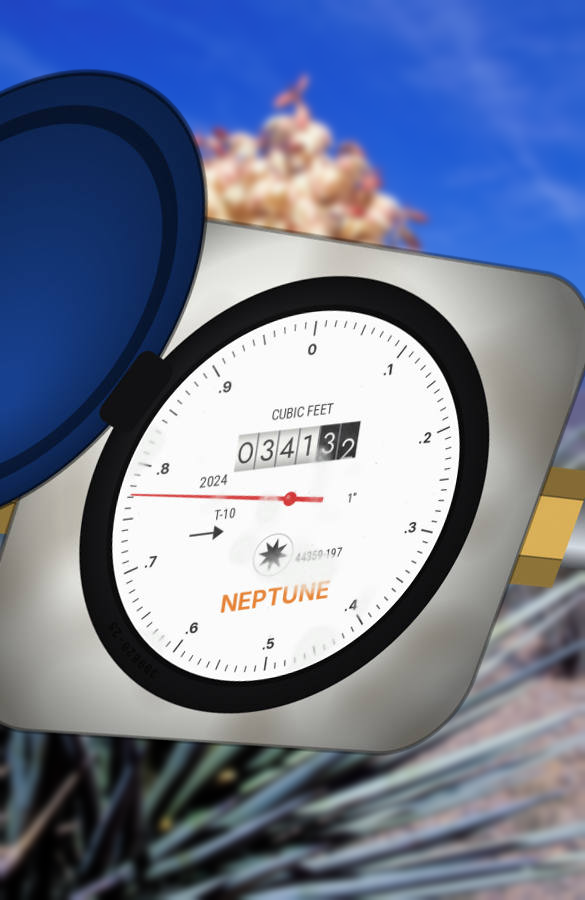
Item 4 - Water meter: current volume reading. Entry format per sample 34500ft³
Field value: 34131.77ft³
